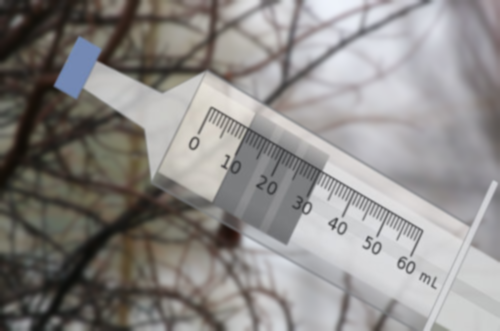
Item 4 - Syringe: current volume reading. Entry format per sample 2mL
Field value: 10mL
